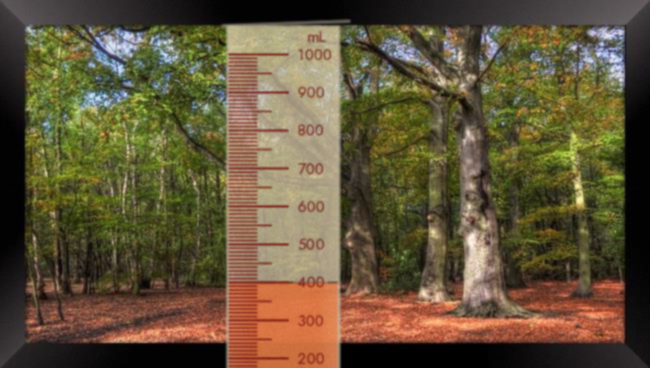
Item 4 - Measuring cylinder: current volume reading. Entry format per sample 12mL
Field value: 400mL
